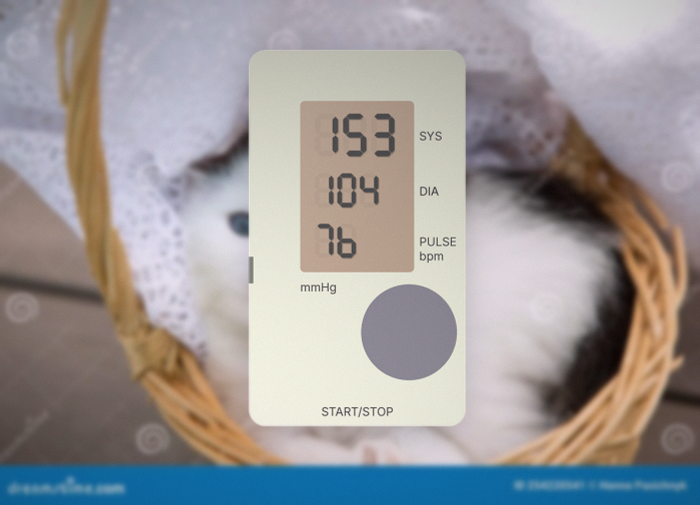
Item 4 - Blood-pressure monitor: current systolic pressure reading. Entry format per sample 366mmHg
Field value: 153mmHg
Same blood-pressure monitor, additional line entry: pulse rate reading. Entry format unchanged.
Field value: 76bpm
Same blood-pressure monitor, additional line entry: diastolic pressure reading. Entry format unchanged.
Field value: 104mmHg
